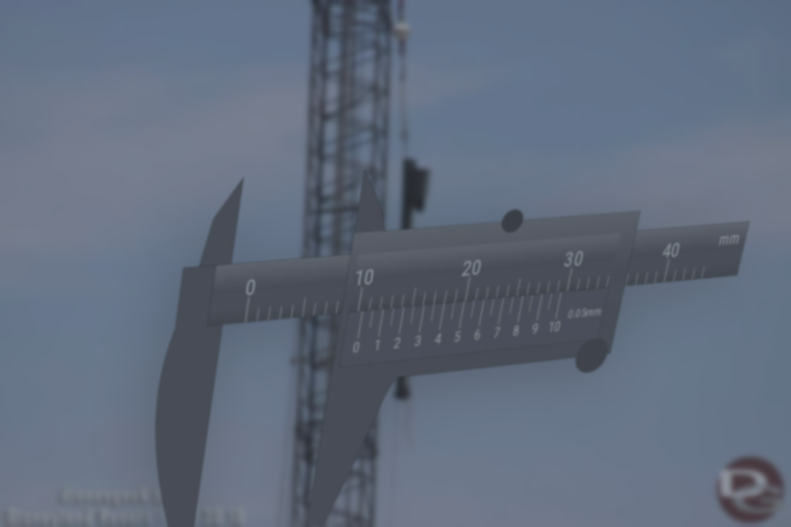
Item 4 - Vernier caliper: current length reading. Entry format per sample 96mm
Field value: 10.4mm
